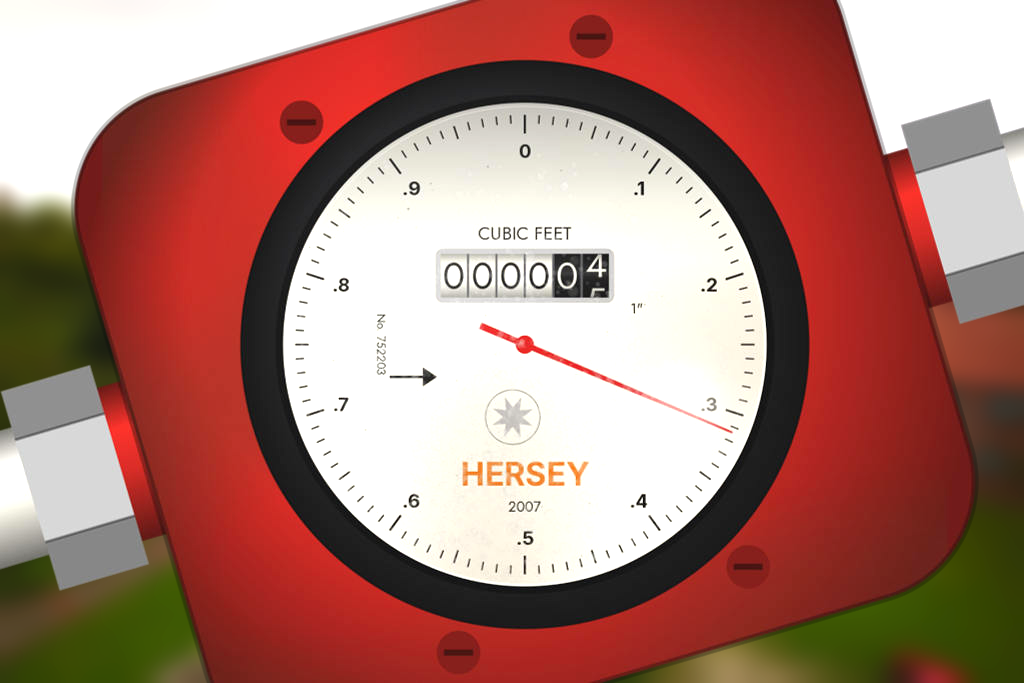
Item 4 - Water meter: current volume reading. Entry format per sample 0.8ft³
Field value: 4.31ft³
